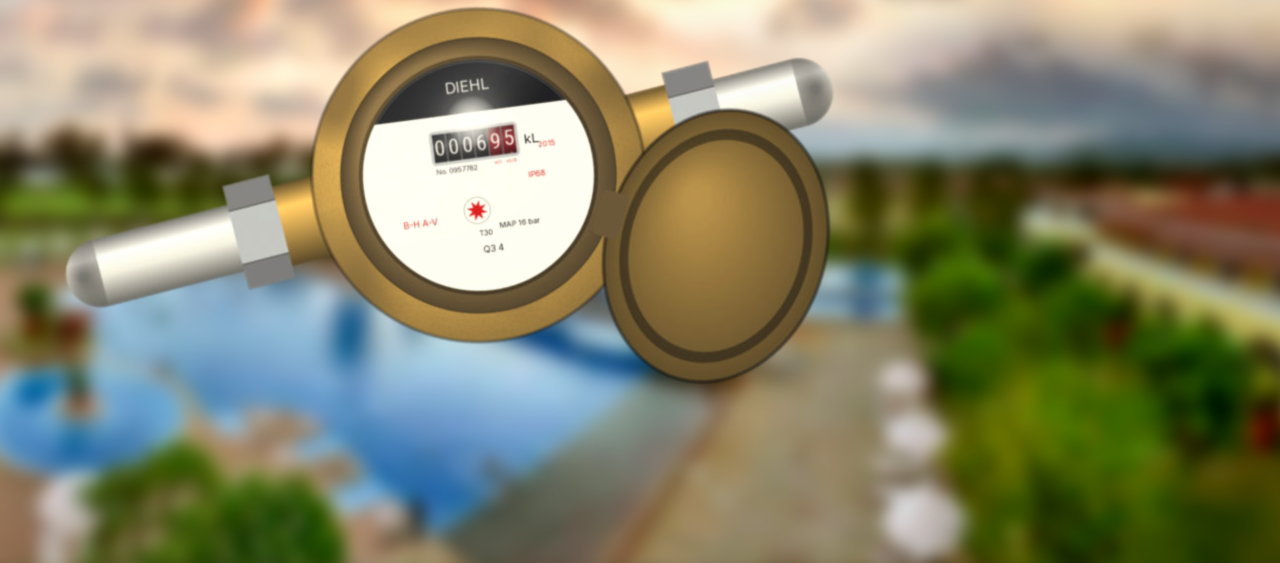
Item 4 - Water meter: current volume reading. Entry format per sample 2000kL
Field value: 6.95kL
